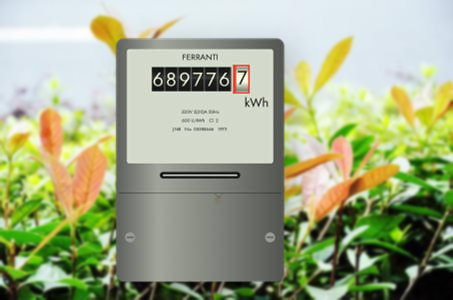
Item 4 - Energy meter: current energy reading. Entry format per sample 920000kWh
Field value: 689776.7kWh
